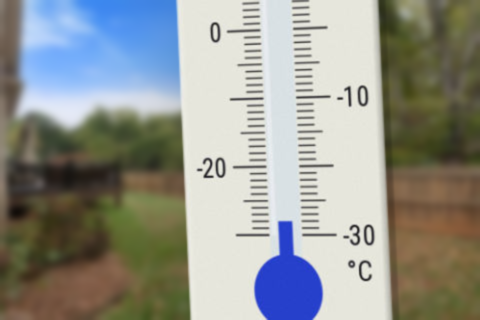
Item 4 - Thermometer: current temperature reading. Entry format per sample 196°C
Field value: -28°C
